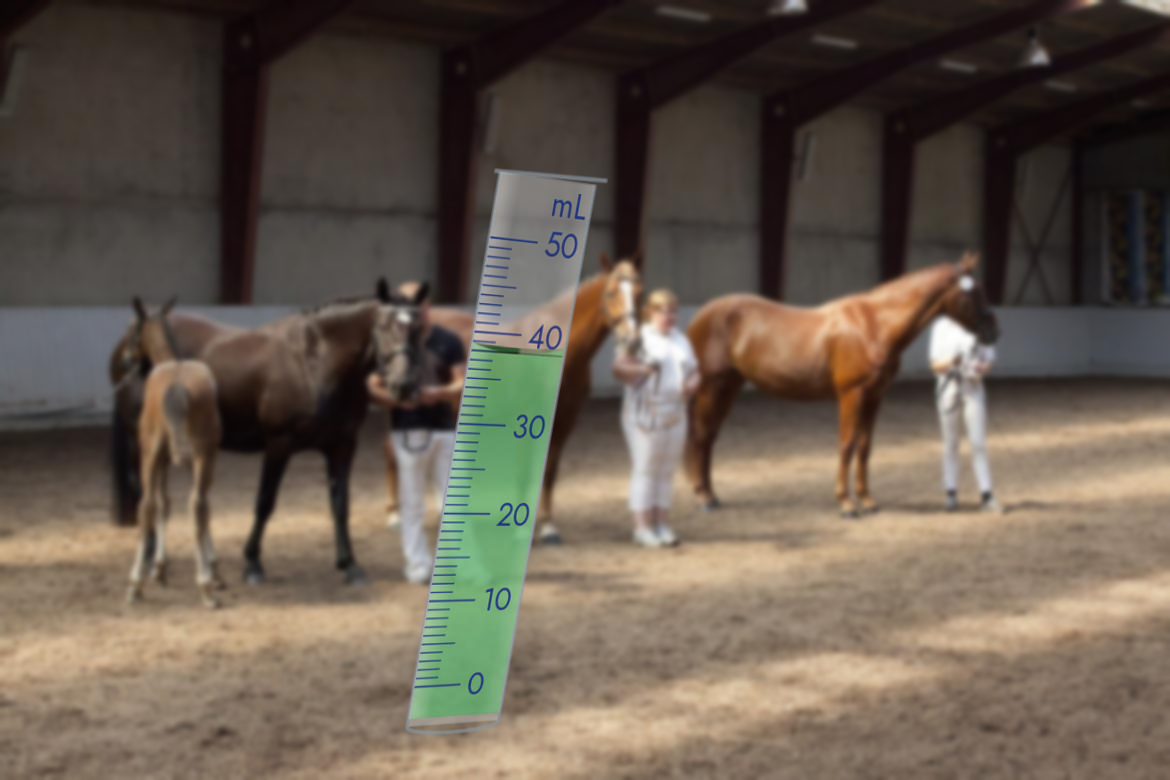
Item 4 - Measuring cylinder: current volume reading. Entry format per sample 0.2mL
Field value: 38mL
